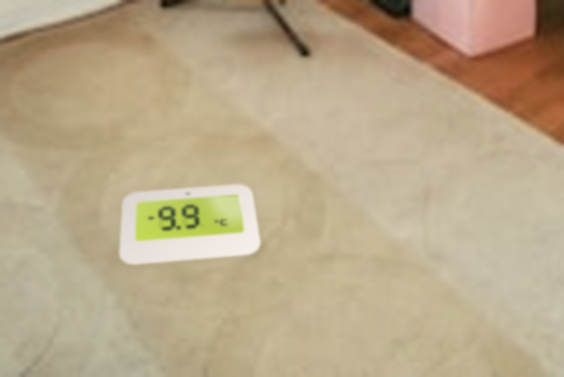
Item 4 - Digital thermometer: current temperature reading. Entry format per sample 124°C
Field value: -9.9°C
